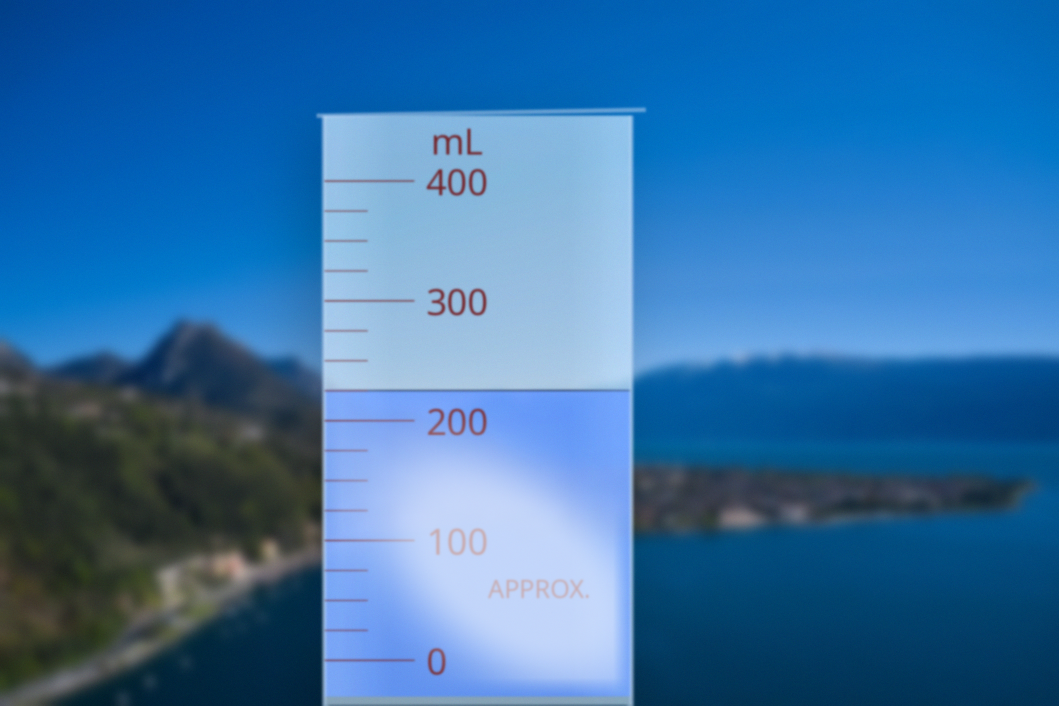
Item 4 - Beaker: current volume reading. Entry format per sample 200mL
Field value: 225mL
